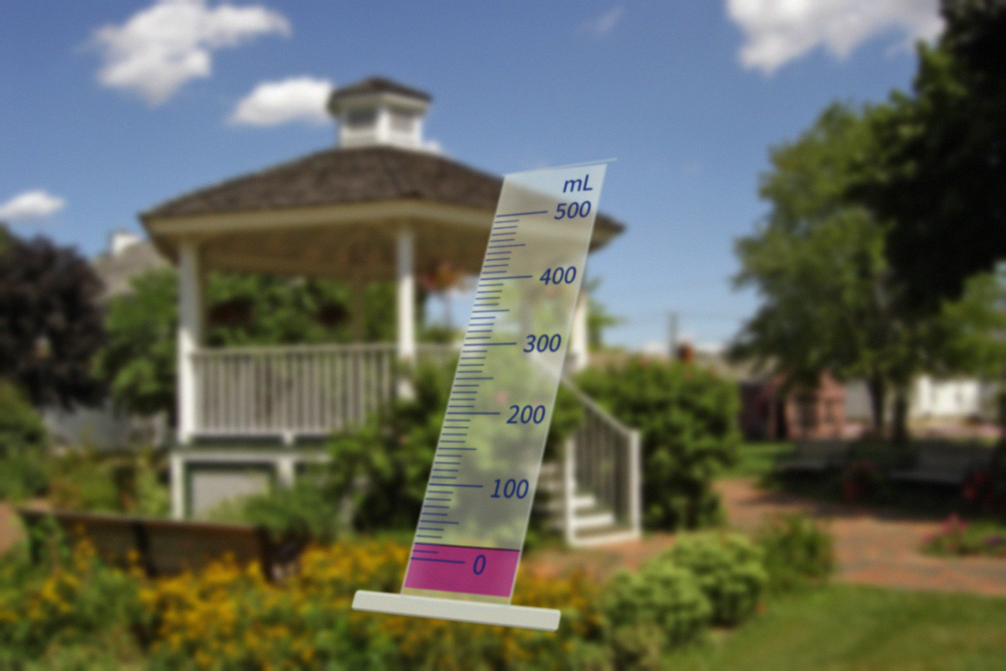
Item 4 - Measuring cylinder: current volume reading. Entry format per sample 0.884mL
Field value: 20mL
